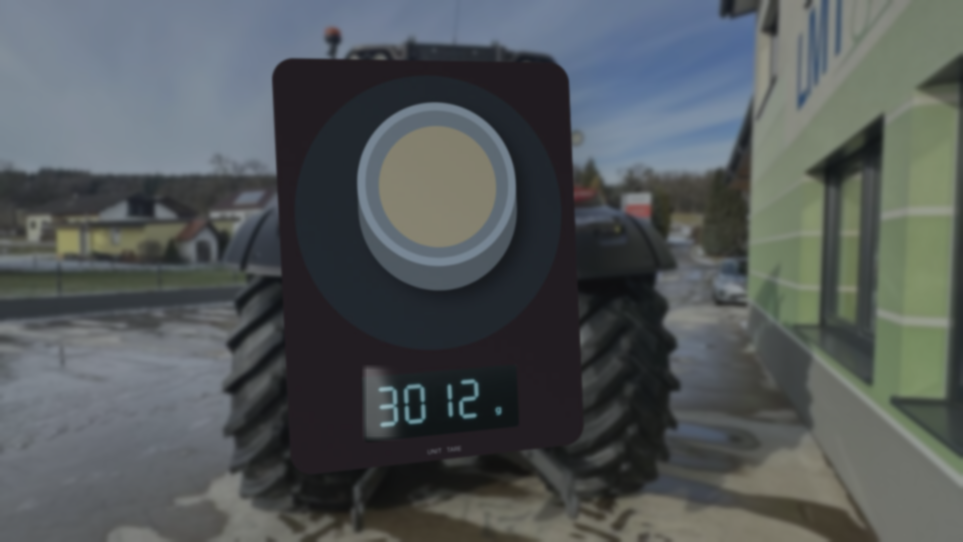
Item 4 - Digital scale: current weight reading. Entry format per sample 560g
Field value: 3012g
